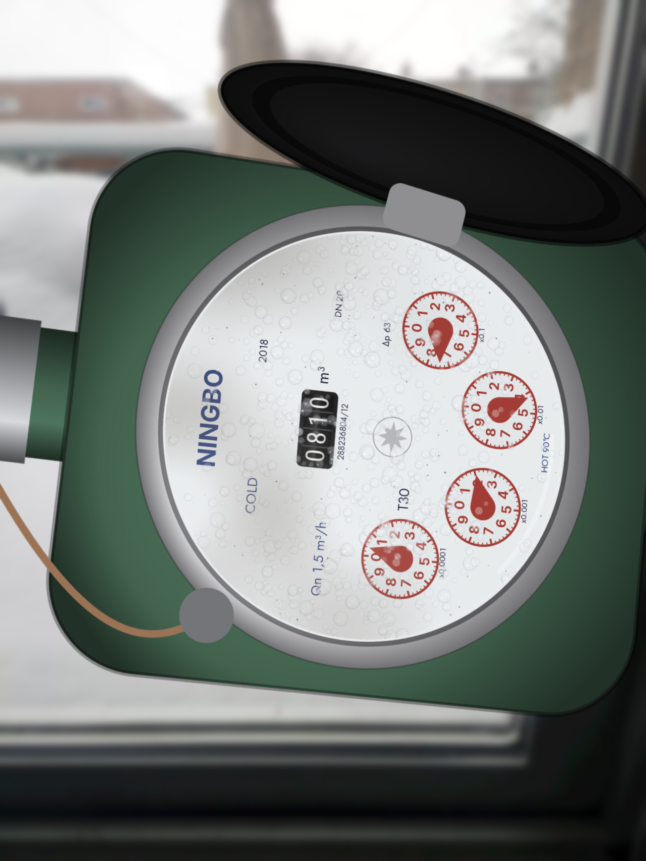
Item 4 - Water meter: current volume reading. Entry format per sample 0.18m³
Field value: 810.7420m³
